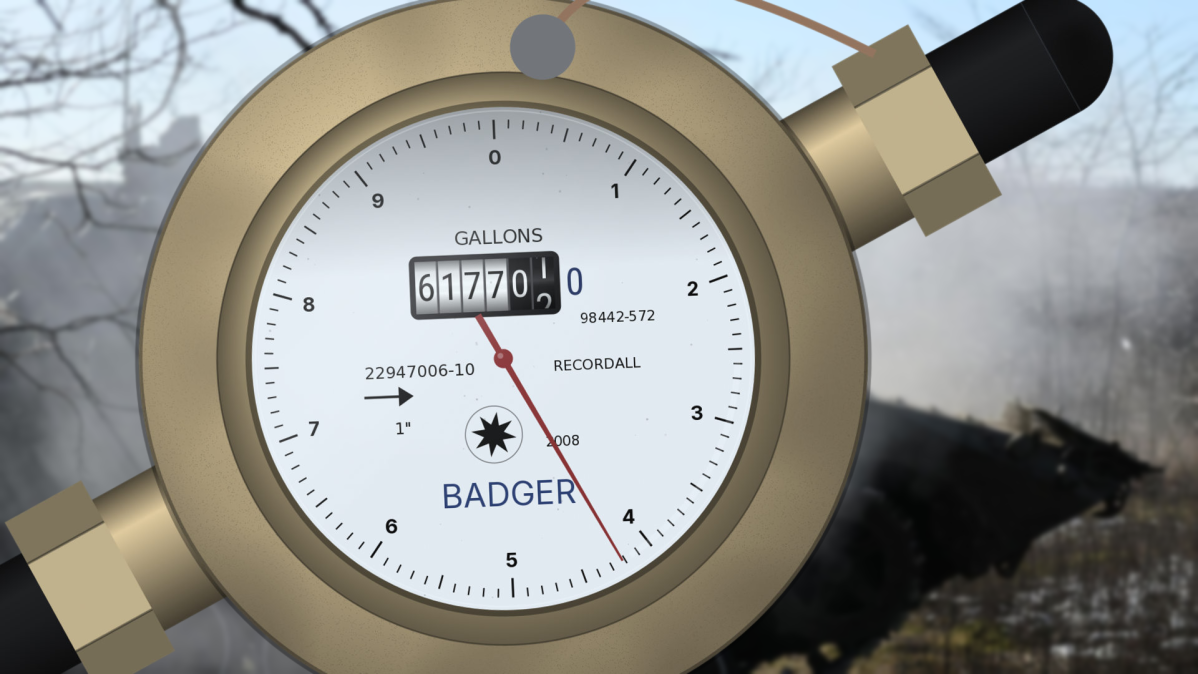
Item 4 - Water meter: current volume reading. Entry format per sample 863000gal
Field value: 6177014.2gal
